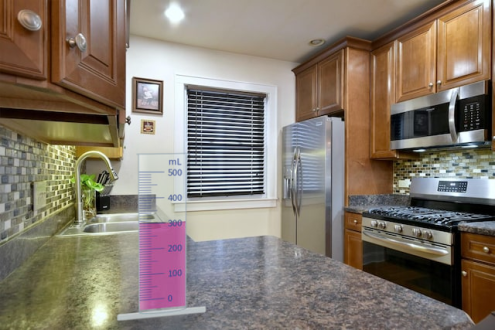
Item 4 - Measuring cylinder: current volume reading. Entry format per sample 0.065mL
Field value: 300mL
